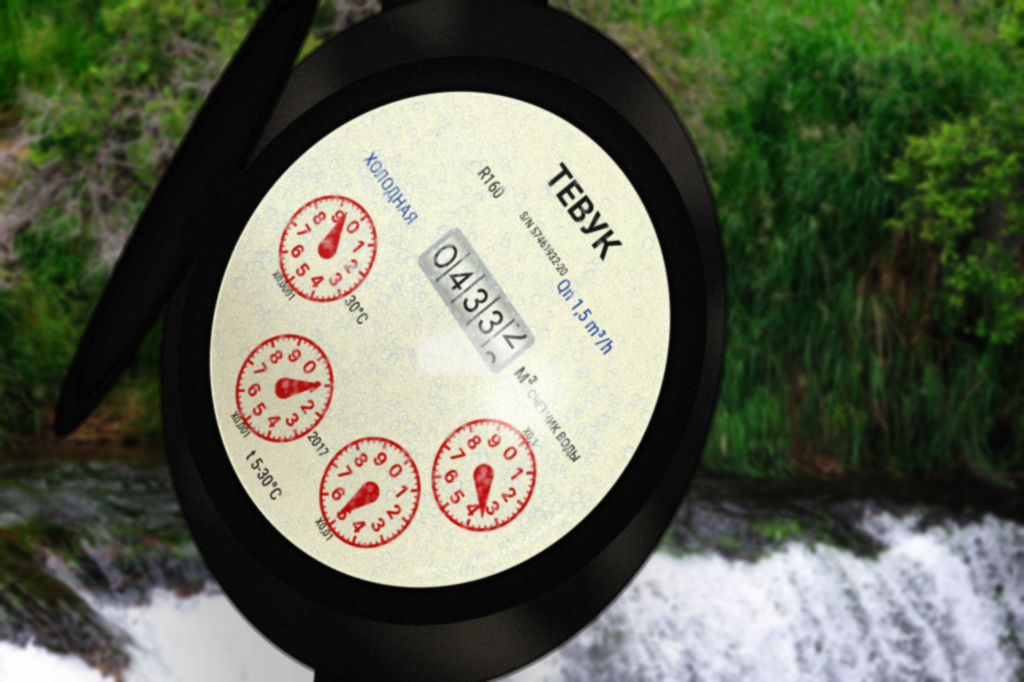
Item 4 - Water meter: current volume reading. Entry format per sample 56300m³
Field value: 4332.3509m³
